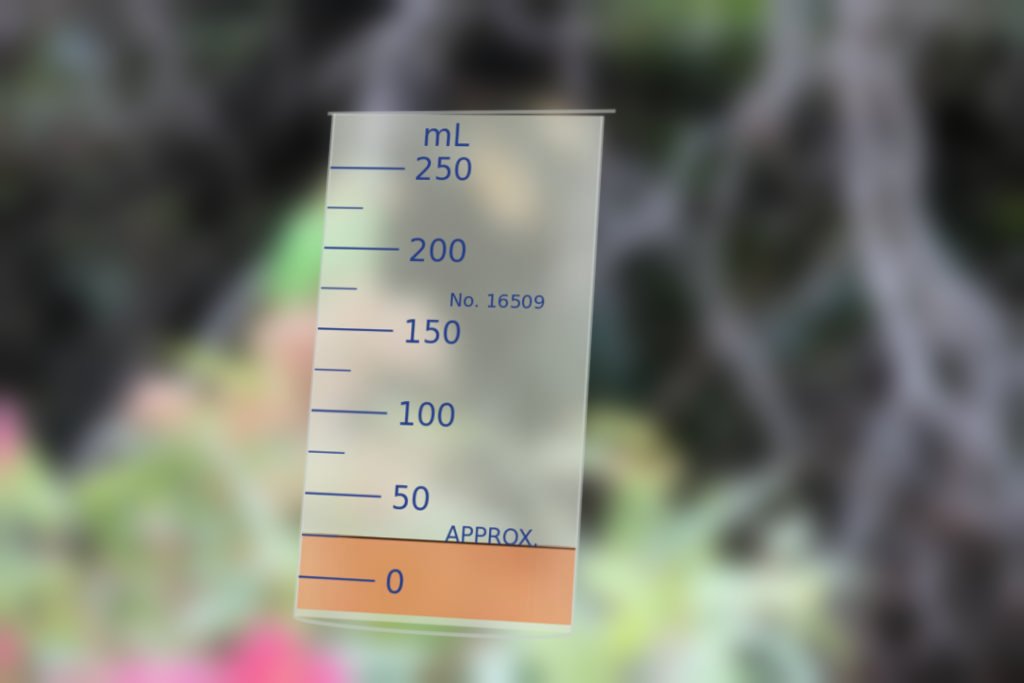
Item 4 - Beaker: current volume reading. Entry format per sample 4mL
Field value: 25mL
